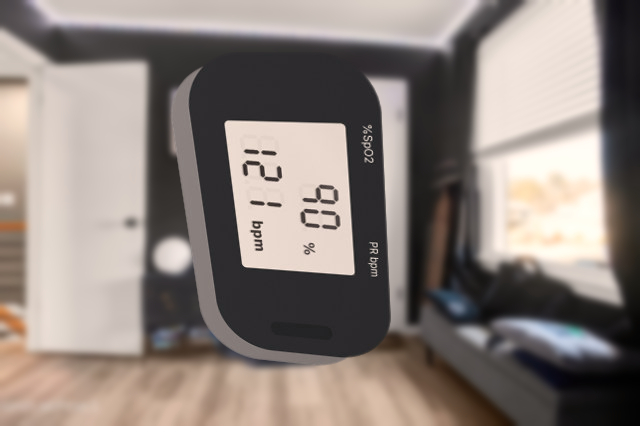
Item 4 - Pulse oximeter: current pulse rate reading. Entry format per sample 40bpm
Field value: 121bpm
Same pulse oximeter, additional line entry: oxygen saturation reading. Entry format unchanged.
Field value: 90%
